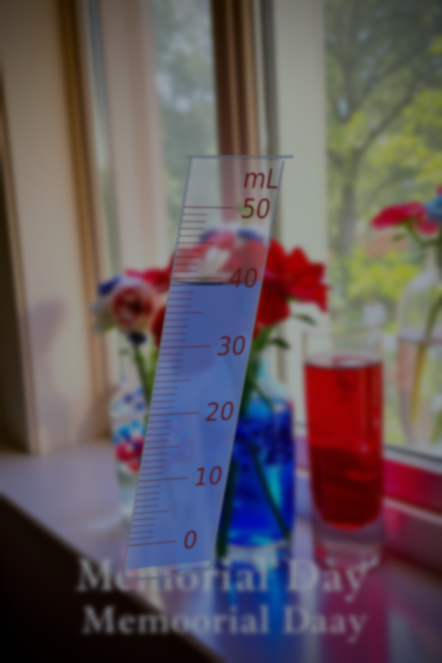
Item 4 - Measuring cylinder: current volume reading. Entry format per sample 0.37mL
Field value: 39mL
